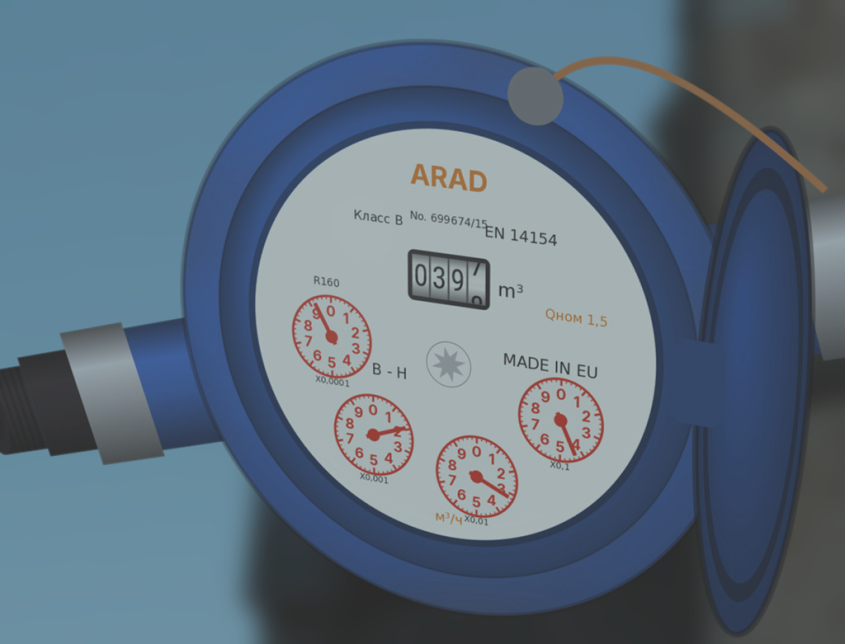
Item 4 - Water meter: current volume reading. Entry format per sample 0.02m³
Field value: 397.4319m³
